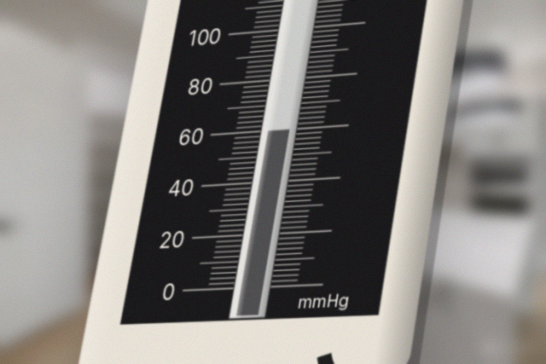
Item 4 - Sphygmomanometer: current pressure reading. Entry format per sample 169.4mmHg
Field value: 60mmHg
